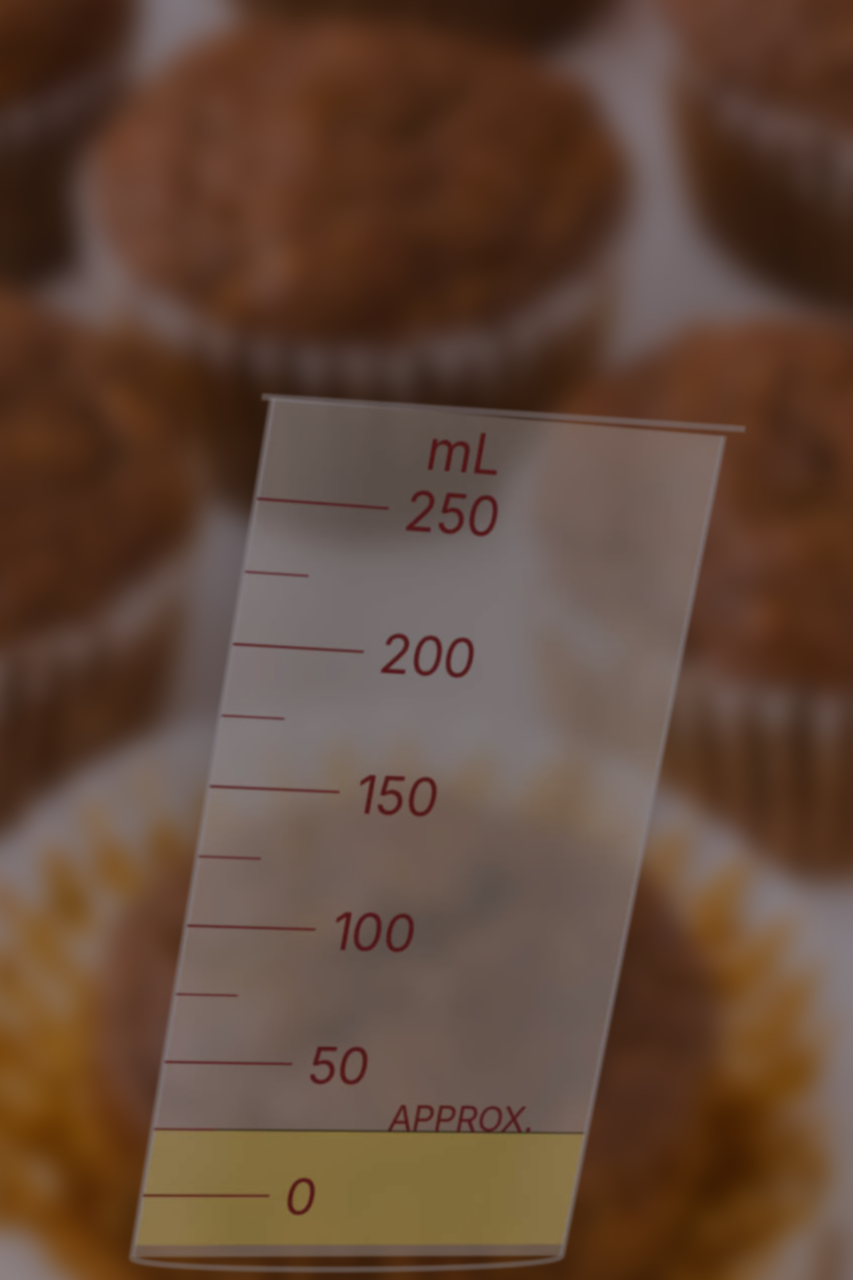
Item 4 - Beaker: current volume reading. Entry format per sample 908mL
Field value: 25mL
